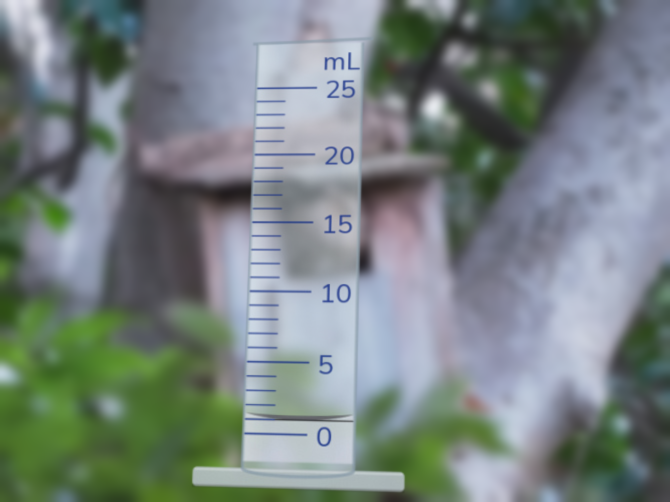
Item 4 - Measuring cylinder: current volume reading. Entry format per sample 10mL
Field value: 1mL
